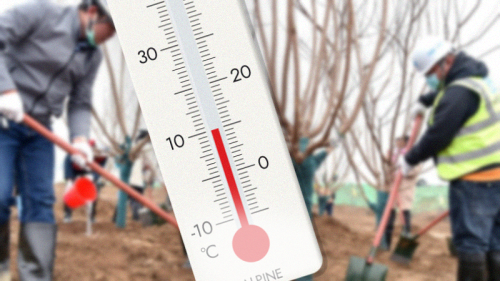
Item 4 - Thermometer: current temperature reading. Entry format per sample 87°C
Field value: 10°C
